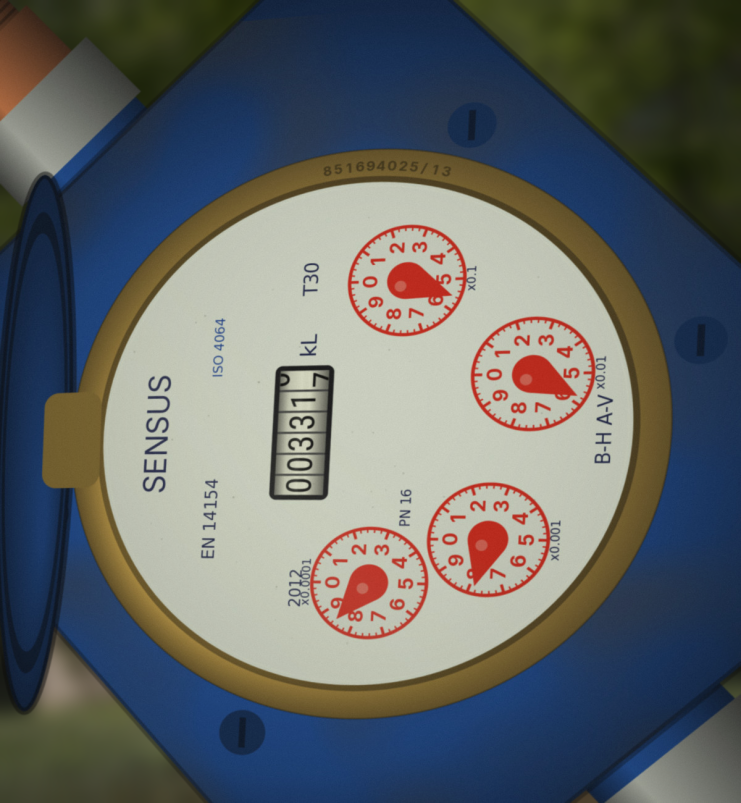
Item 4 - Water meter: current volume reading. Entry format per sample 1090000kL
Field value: 3316.5578kL
